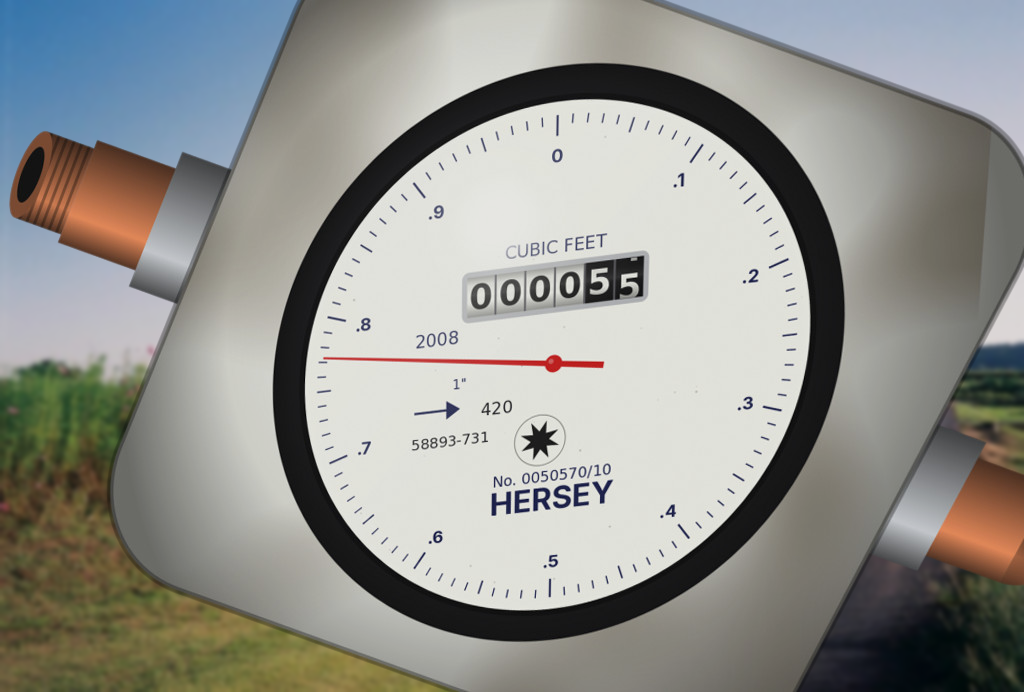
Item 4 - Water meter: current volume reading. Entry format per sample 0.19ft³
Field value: 54.77ft³
